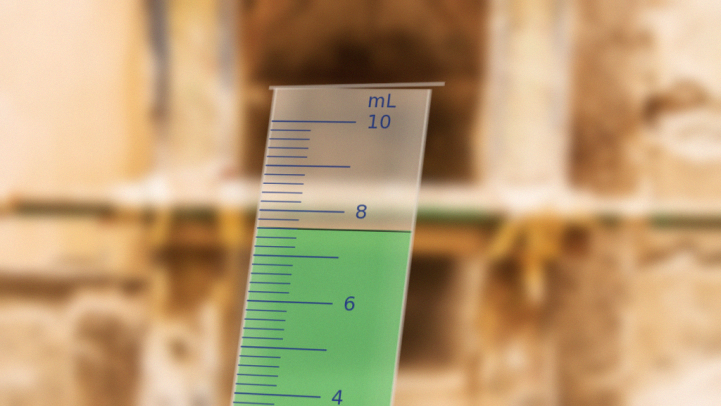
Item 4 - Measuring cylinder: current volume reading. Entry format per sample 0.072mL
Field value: 7.6mL
